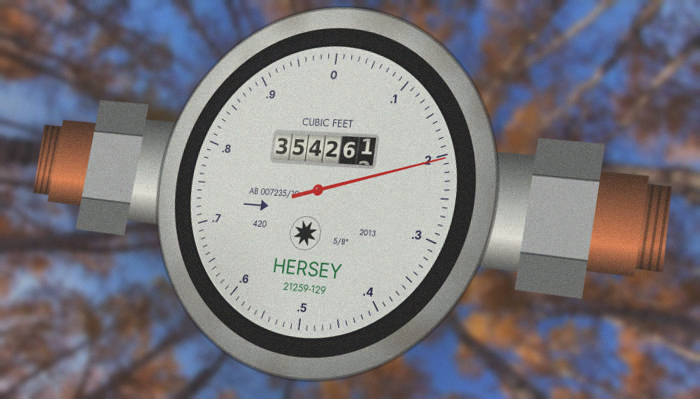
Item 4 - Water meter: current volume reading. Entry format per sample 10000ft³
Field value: 354261.20ft³
